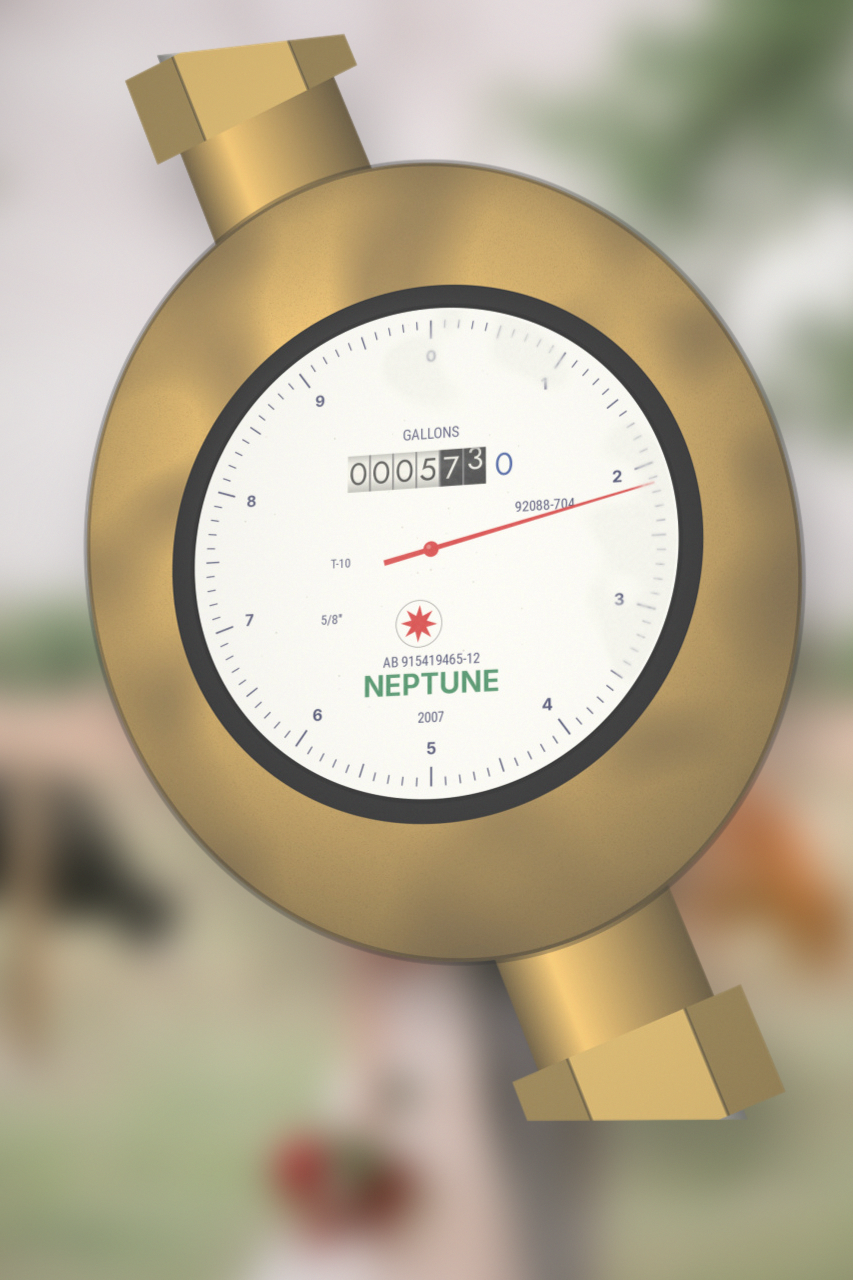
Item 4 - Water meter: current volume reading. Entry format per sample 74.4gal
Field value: 5732.1gal
